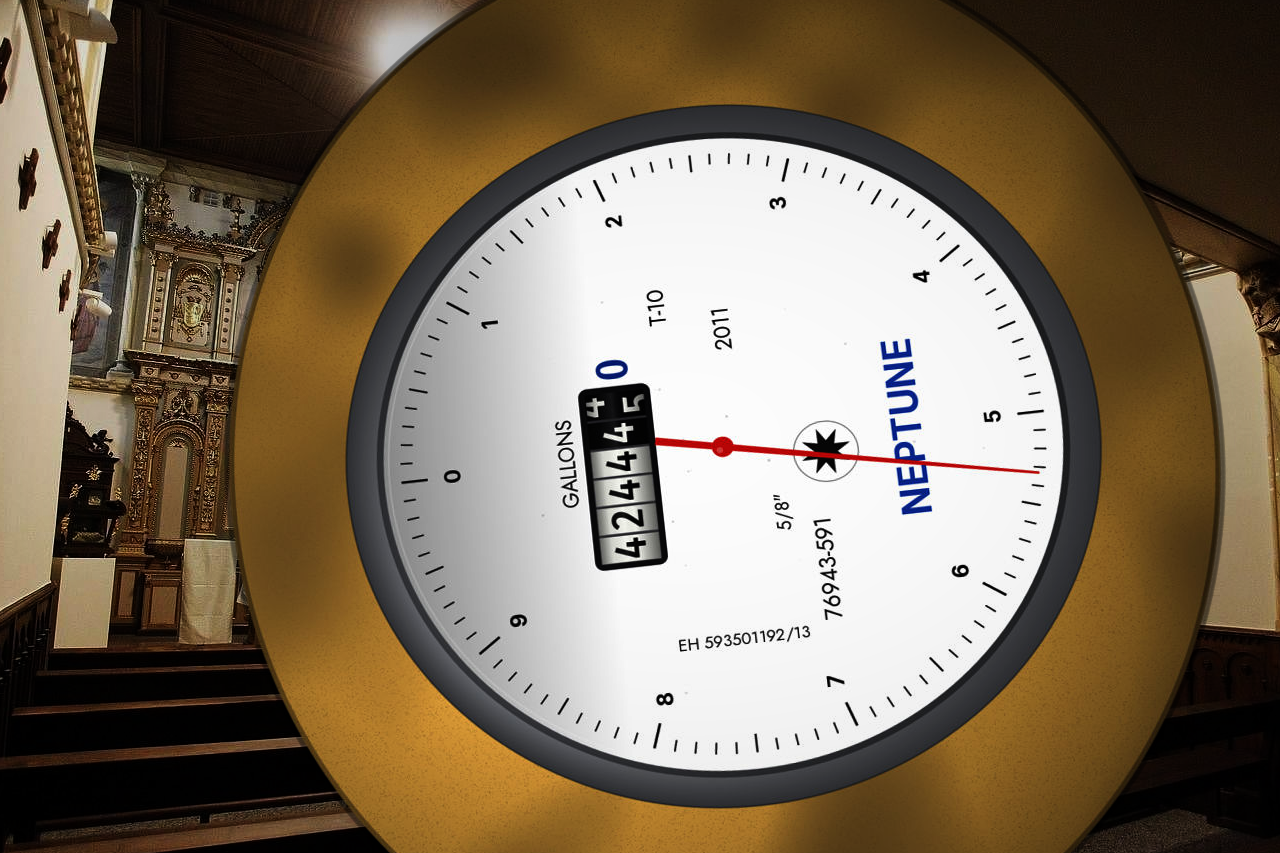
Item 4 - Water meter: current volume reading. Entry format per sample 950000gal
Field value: 4244445.3gal
